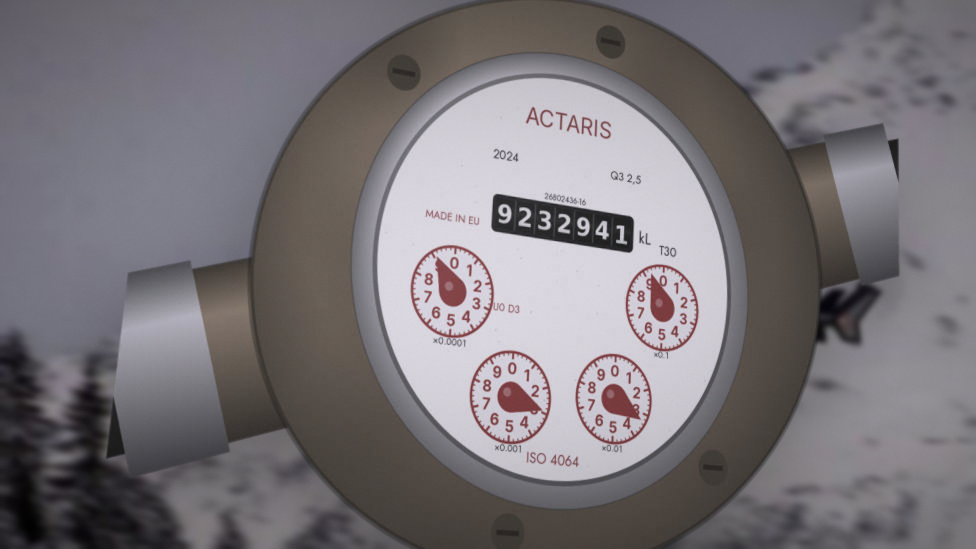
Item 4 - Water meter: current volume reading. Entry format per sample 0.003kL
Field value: 9232940.9329kL
